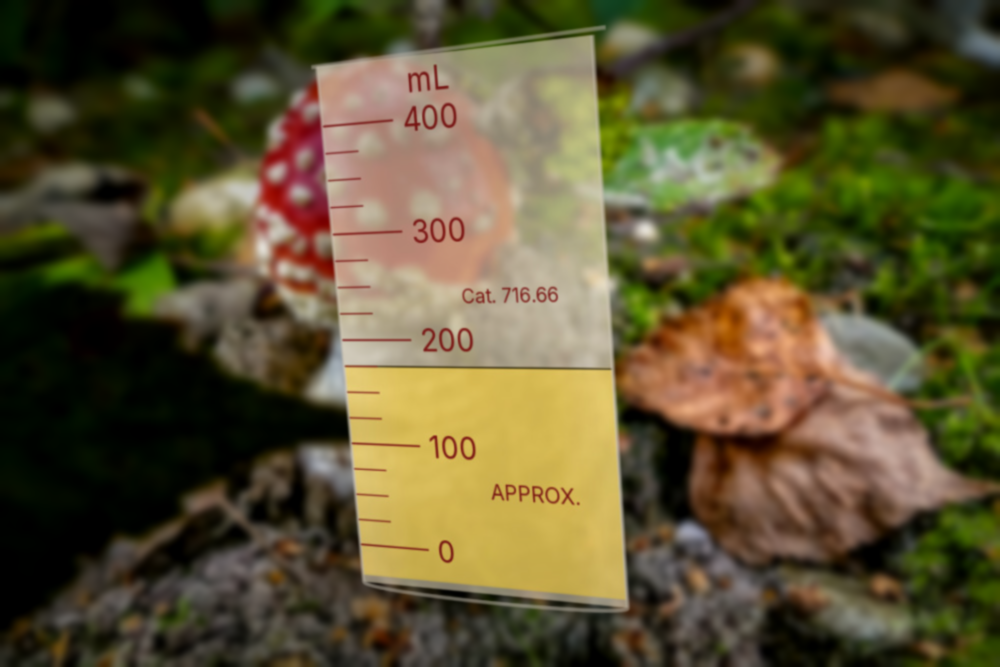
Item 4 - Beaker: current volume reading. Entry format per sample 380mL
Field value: 175mL
